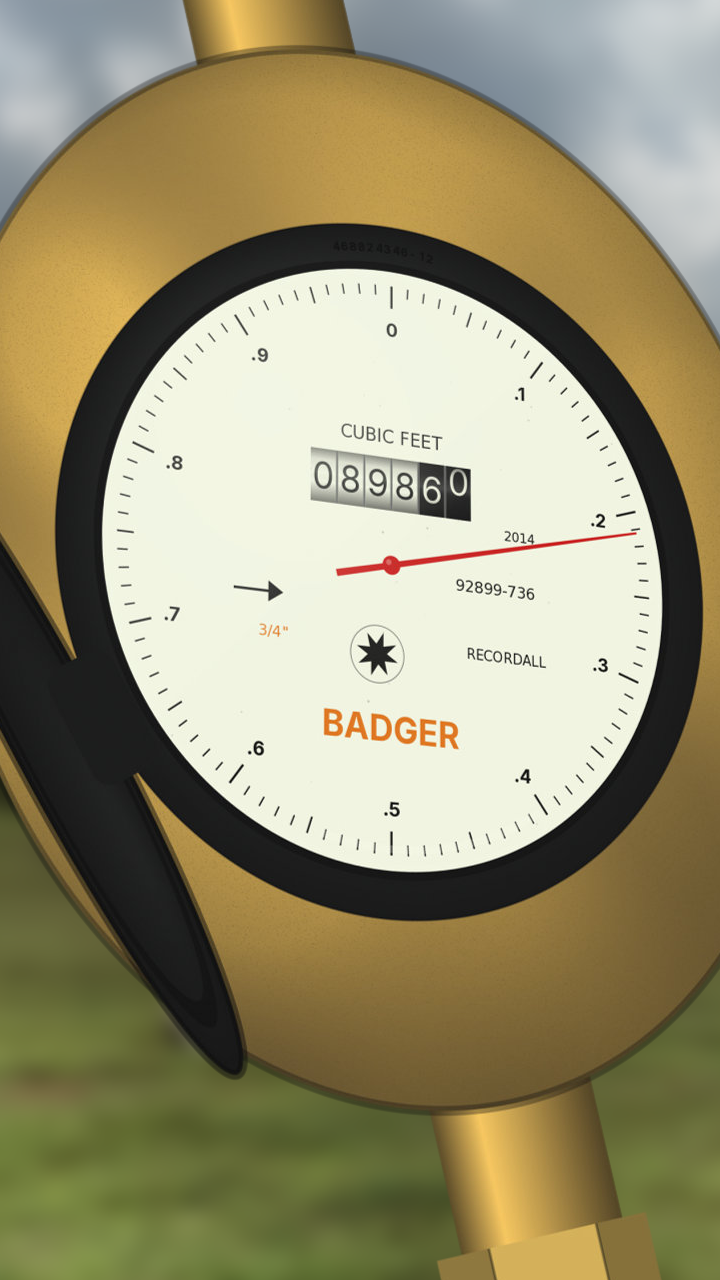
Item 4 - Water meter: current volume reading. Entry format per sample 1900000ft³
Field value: 89860.21ft³
